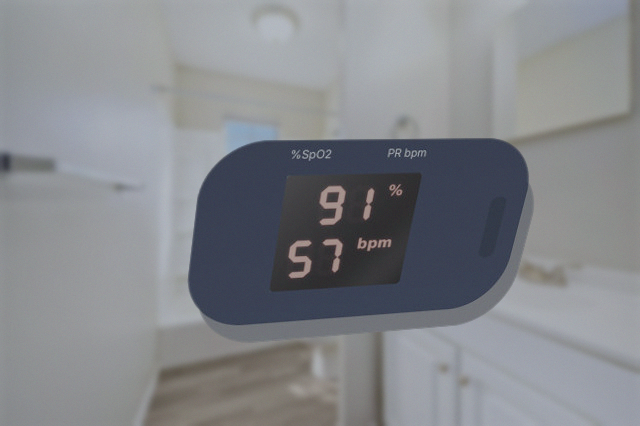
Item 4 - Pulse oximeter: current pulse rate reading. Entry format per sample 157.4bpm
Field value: 57bpm
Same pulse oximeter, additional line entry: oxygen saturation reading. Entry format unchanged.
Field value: 91%
